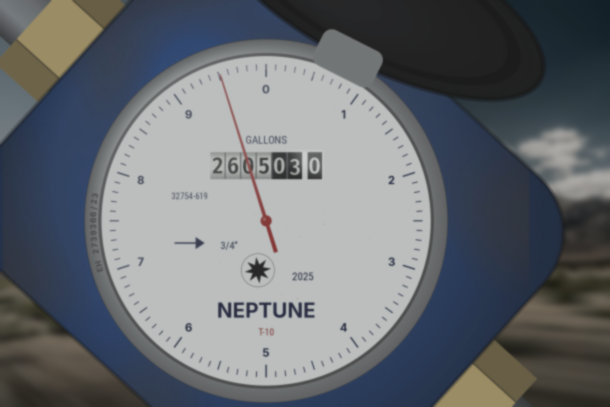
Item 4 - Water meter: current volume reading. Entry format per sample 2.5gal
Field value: 2605029.5gal
